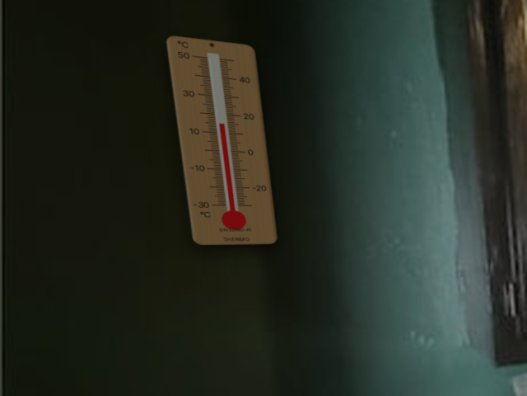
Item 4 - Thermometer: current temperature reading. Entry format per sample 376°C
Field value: 15°C
